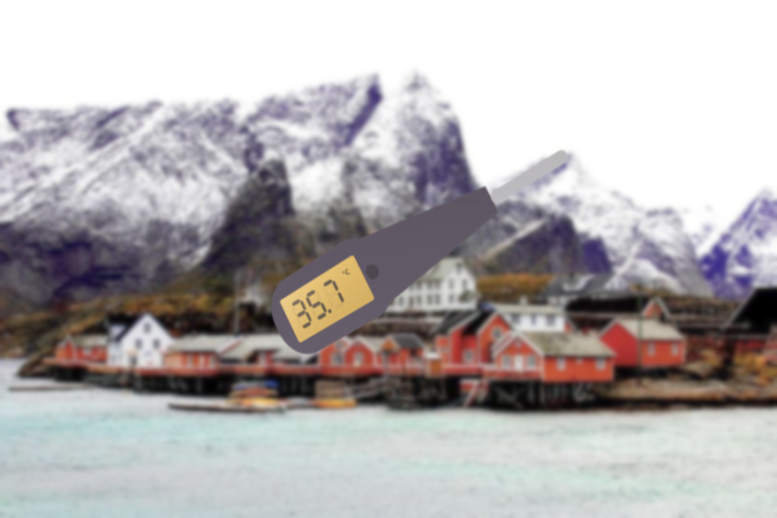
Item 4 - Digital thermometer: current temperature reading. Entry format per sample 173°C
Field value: 35.7°C
